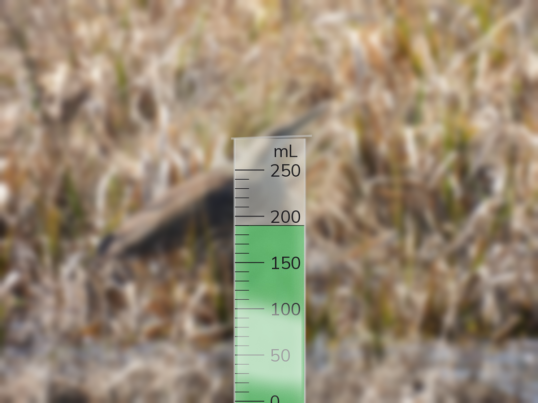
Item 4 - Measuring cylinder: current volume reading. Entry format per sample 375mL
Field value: 190mL
